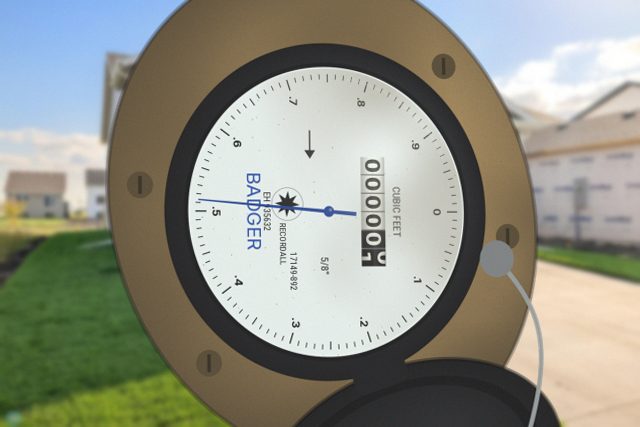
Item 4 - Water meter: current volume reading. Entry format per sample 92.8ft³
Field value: 0.51ft³
